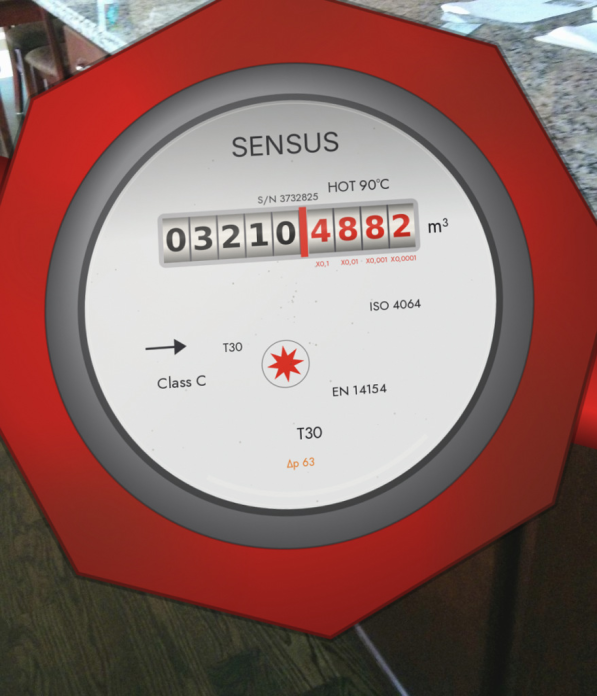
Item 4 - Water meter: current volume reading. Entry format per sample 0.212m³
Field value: 3210.4882m³
